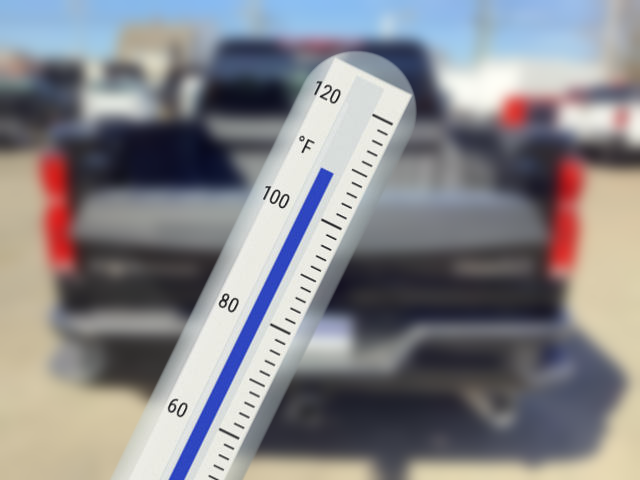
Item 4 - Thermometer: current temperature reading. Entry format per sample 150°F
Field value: 108°F
